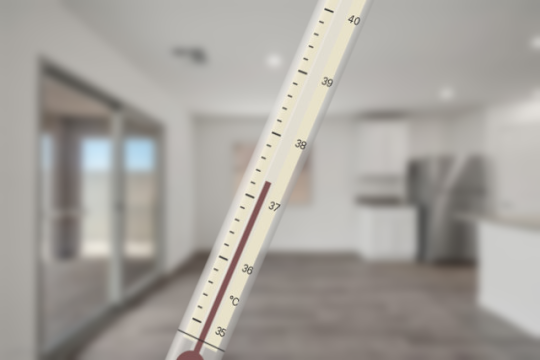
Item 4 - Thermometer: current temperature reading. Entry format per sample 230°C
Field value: 37.3°C
